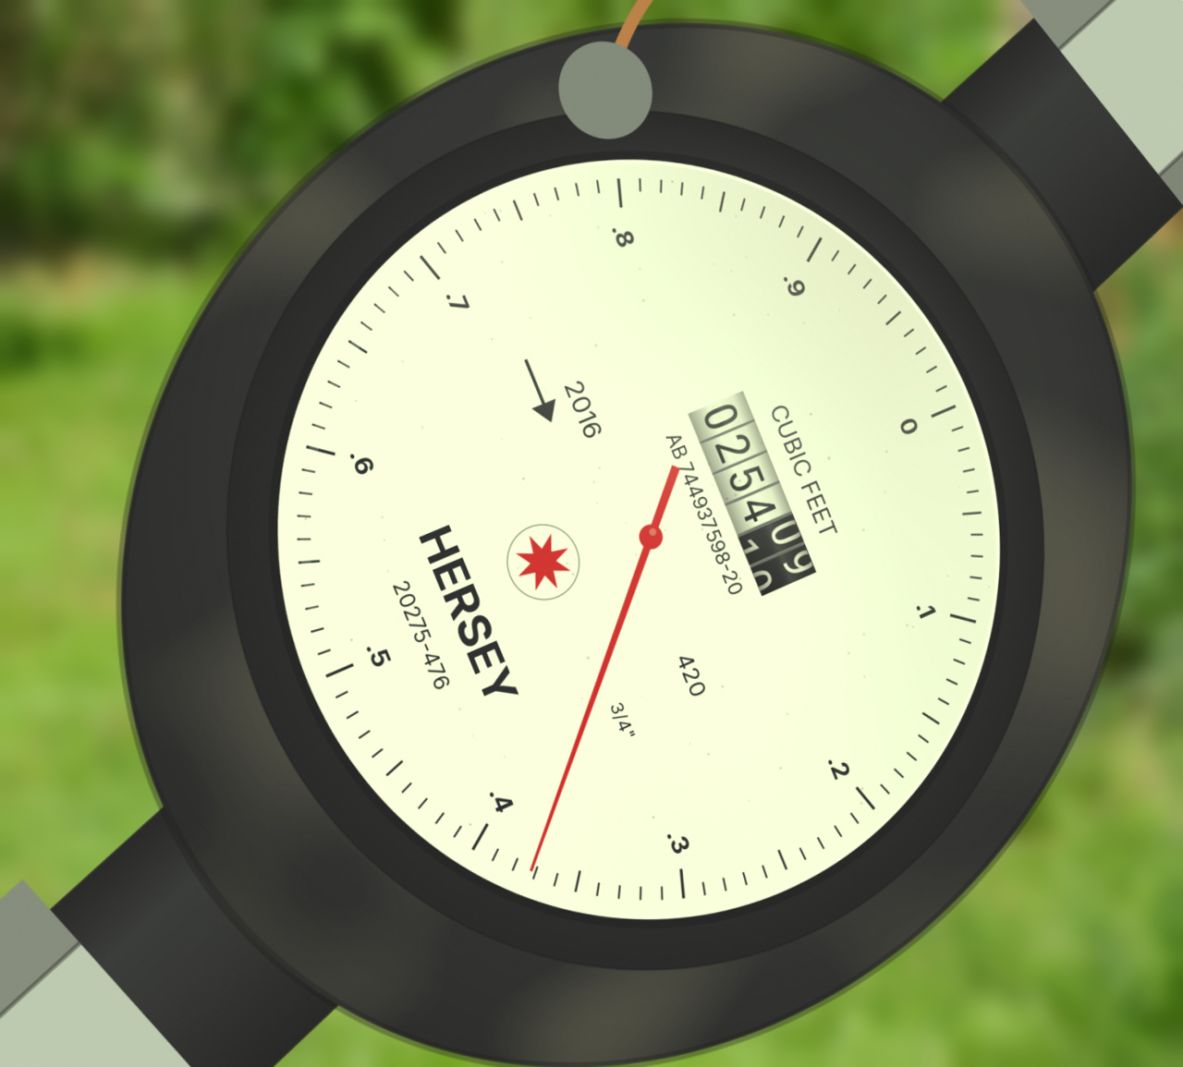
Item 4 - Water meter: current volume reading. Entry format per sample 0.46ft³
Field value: 25409.37ft³
